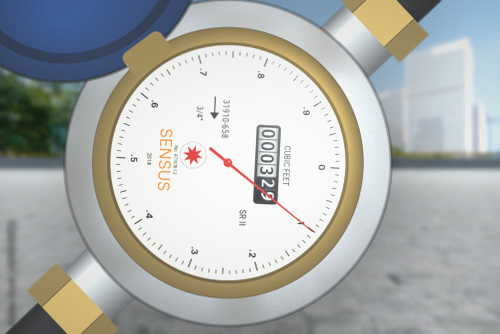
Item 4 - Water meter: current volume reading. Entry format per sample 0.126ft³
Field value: 329.10ft³
